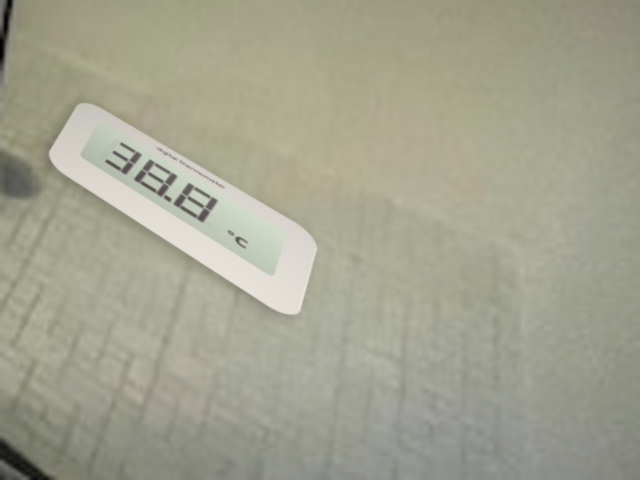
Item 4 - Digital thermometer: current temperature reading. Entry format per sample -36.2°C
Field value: 38.8°C
